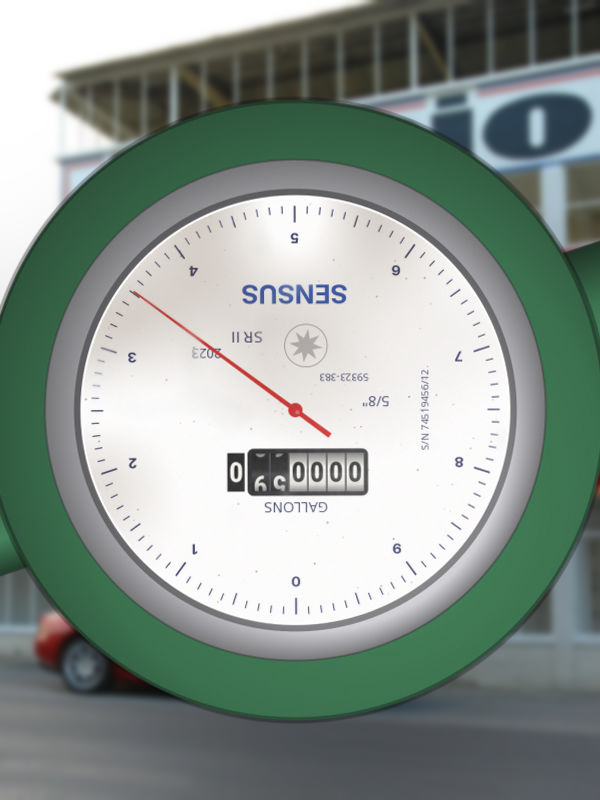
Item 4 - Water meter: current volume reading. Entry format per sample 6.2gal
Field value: 593.5gal
